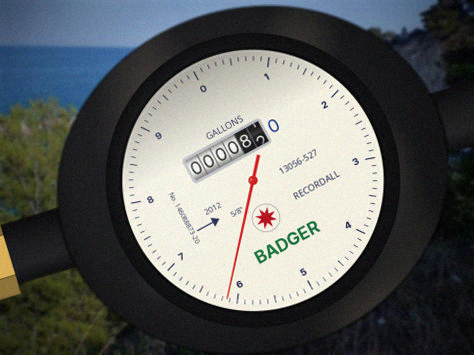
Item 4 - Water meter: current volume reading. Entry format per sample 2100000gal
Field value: 816.1gal
